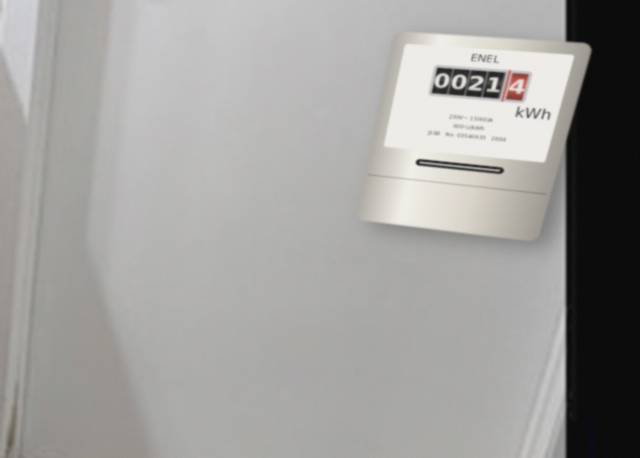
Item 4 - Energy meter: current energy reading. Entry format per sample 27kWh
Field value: 21.4kWh
